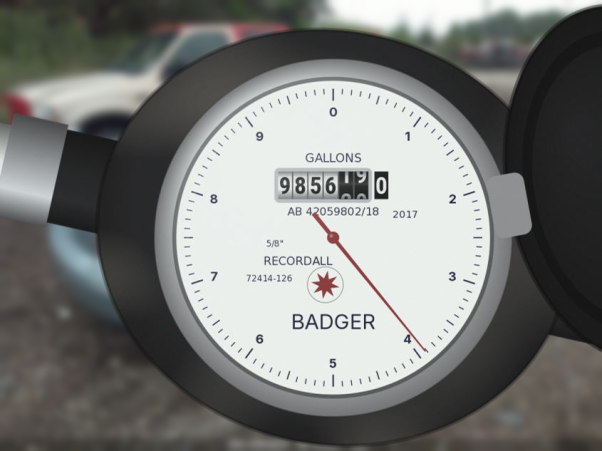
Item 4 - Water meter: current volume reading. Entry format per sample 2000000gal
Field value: 9856193.9gal
